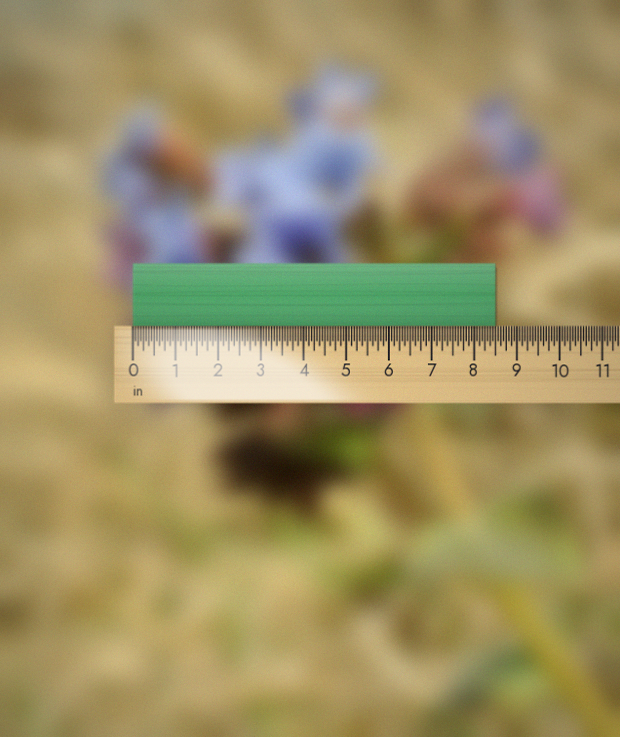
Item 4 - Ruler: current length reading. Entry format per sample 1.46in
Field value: 8.5in
